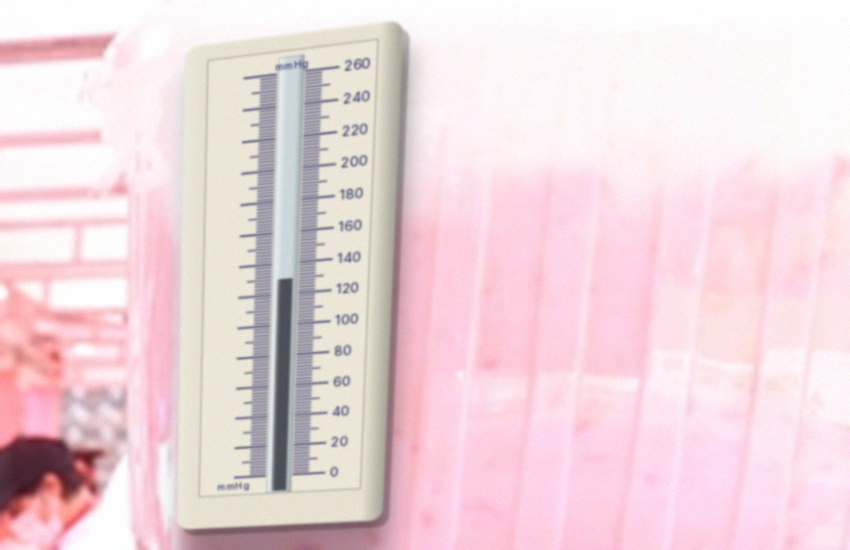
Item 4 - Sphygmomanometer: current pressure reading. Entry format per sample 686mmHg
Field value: 130mmHg
